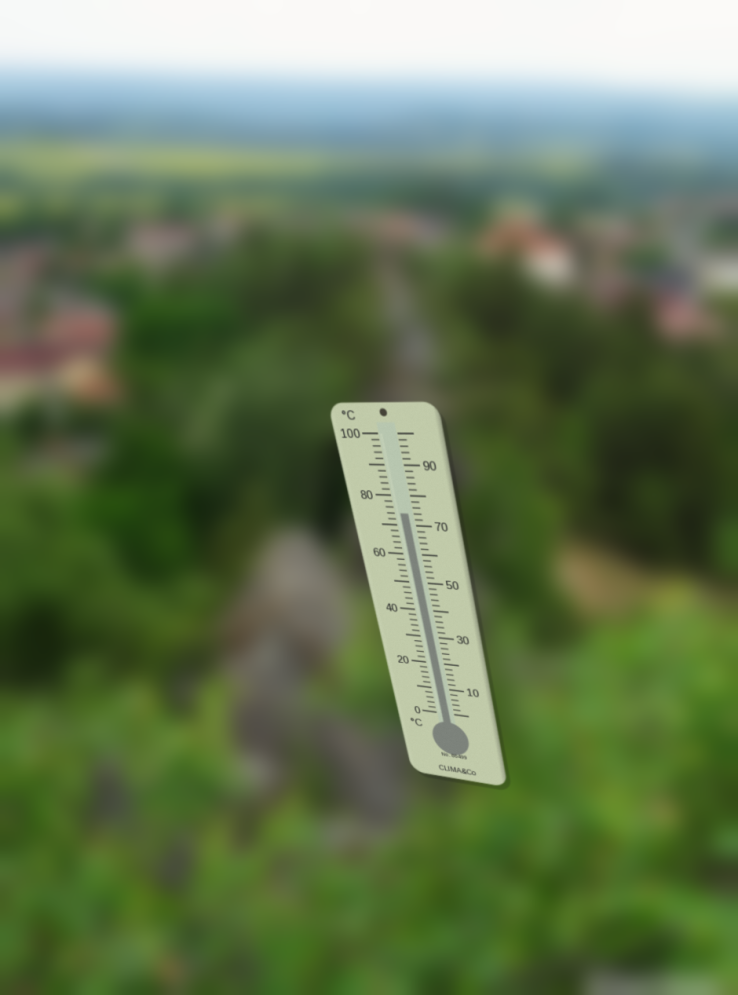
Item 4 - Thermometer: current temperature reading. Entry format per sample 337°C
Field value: 74°C
